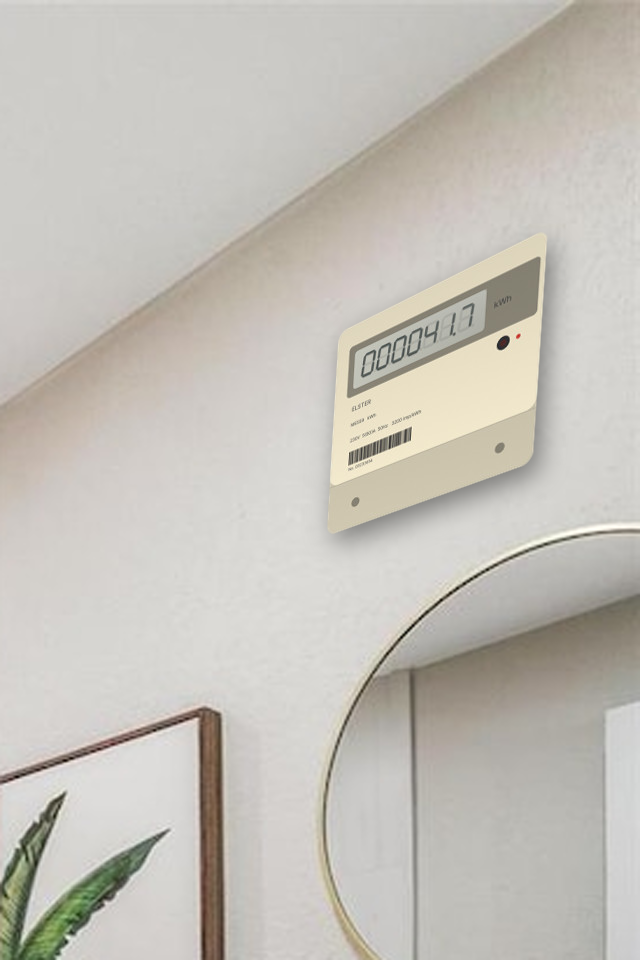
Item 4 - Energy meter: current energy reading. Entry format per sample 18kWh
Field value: 41.7kWh
